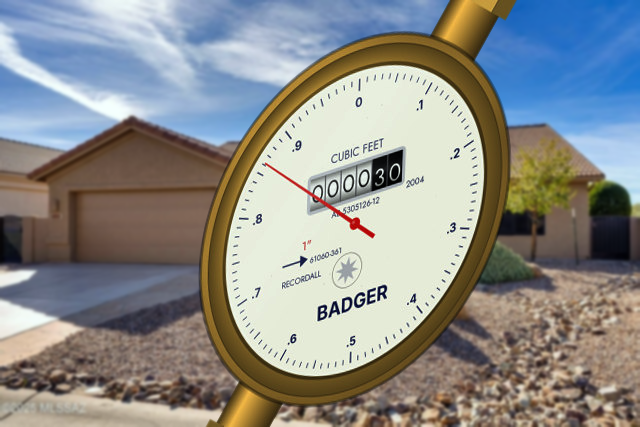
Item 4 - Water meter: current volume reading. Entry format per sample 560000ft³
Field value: 29.86ft³
